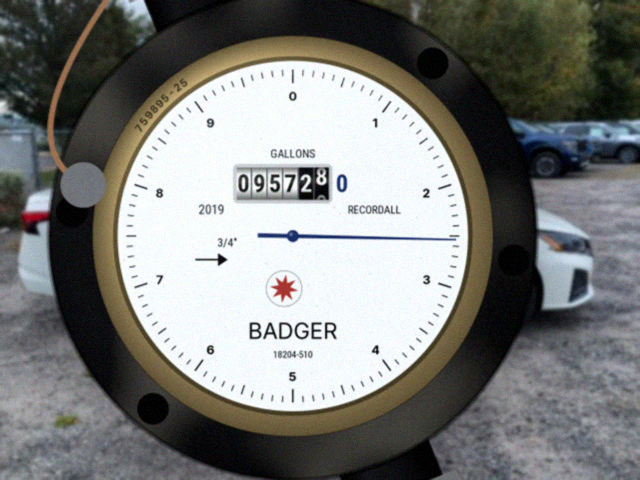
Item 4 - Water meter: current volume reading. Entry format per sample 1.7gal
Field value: 957282.5gal
